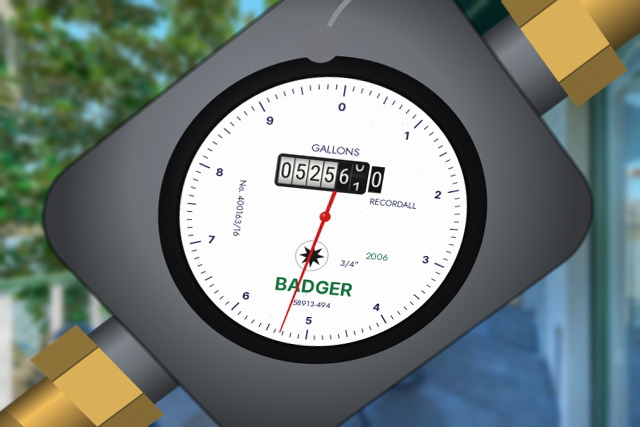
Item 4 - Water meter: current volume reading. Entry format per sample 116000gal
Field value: 525605.3gal
